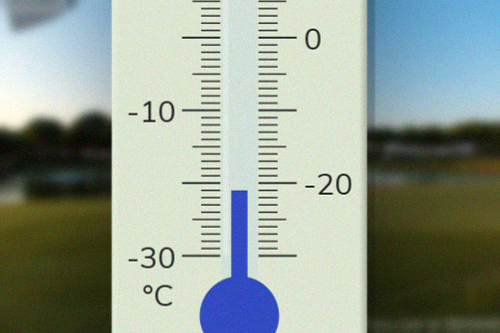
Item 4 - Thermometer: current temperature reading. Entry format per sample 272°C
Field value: -21°C
